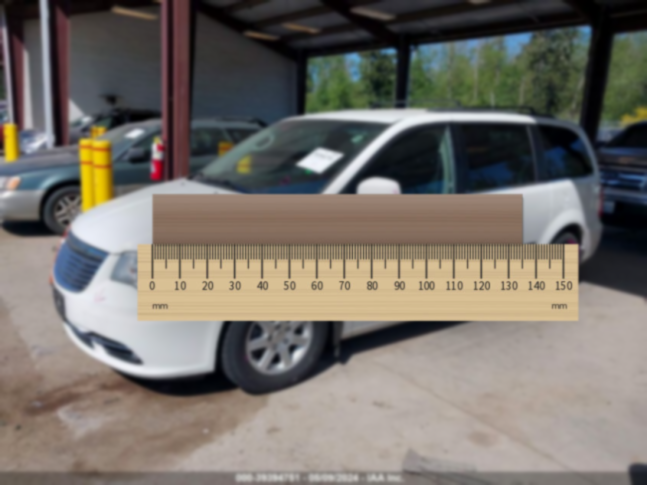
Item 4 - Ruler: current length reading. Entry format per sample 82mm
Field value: 135mm
